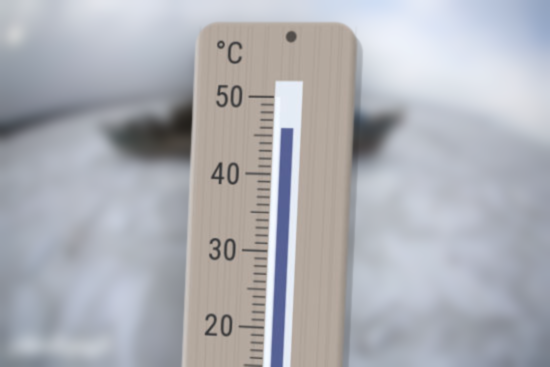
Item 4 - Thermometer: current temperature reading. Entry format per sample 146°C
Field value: 46°C
